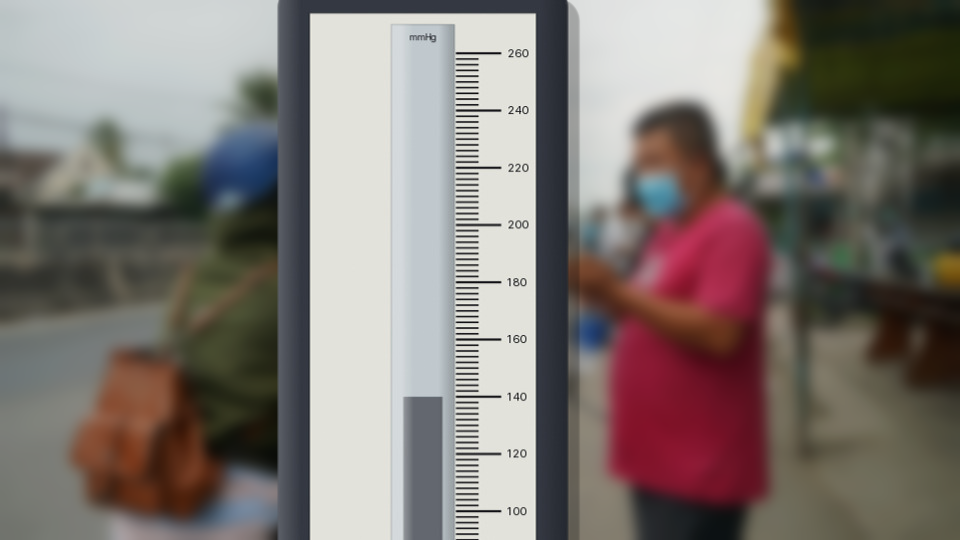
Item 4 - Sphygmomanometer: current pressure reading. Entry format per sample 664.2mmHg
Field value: 140mmHg
